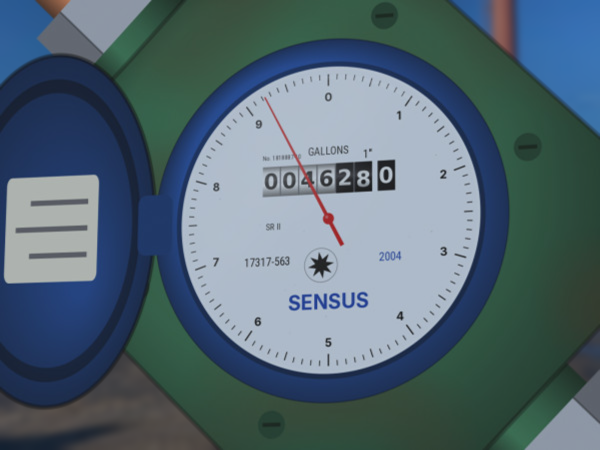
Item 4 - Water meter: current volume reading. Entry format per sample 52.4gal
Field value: 46279.2gal
